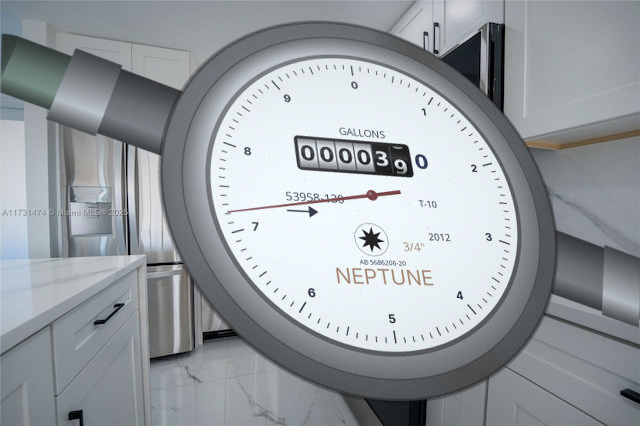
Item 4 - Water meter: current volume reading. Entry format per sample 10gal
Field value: 387.2gal
